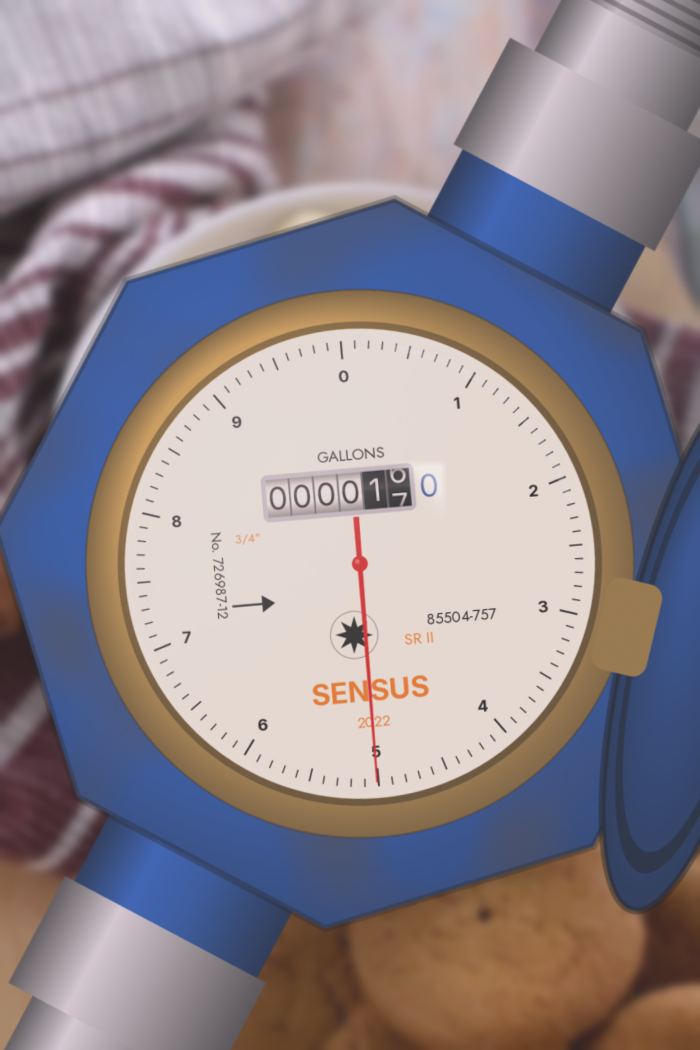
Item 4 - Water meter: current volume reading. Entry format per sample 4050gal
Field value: 165.0gal
